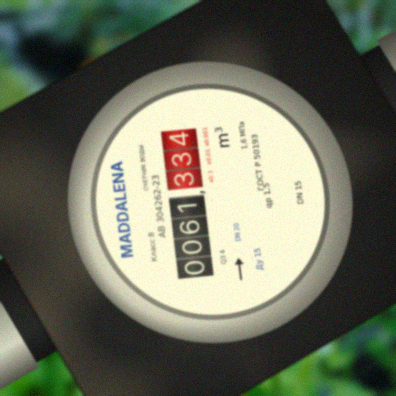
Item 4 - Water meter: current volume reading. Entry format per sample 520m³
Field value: 61.334m³
